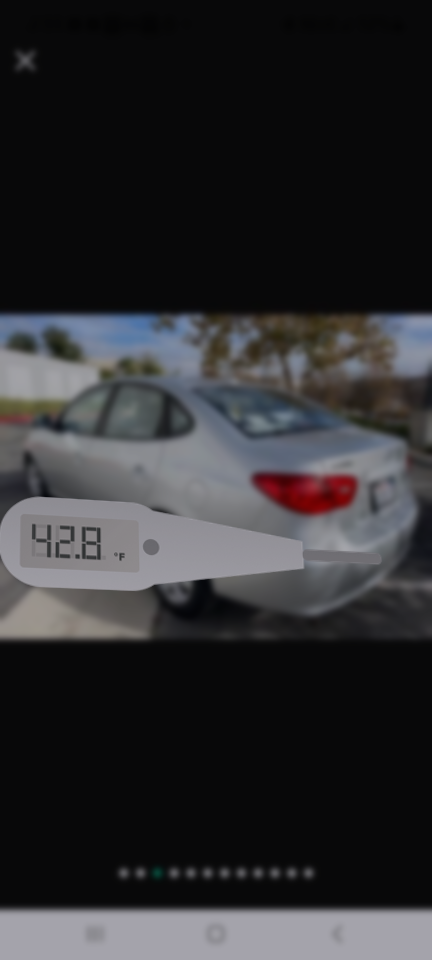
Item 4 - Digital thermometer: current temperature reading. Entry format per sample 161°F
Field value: 42.8°F
